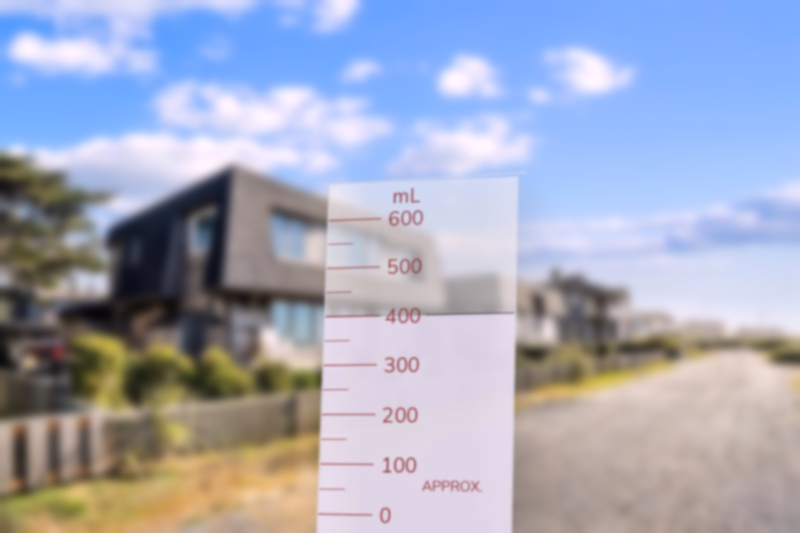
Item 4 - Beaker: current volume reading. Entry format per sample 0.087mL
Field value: 400mL
